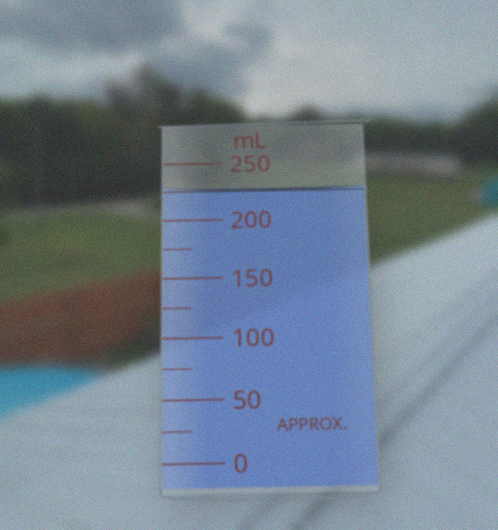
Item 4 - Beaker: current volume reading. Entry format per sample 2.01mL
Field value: 225mL
